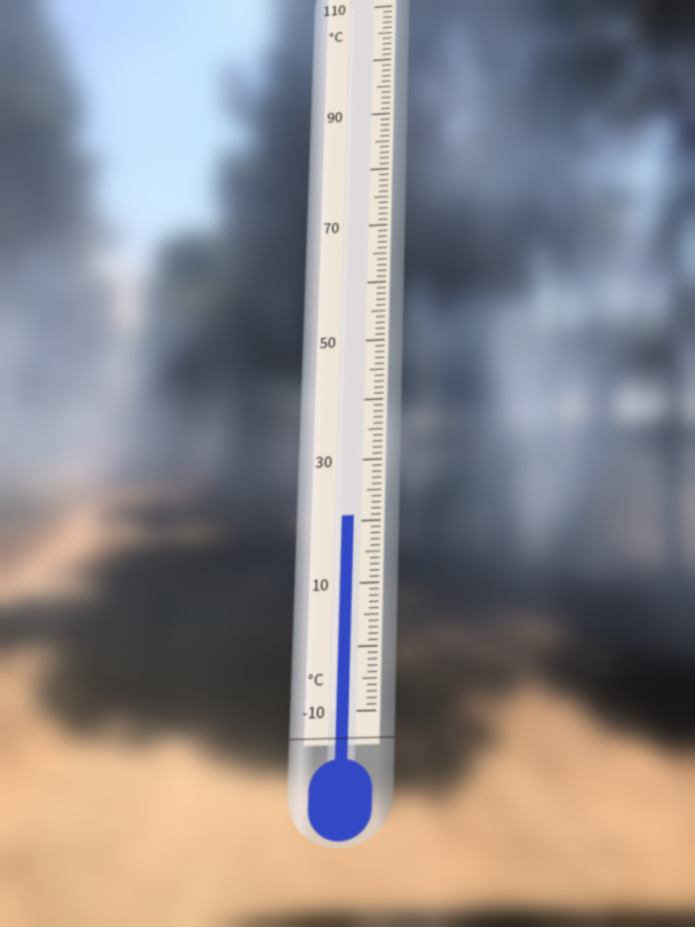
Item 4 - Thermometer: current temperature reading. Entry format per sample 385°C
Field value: 21°C
